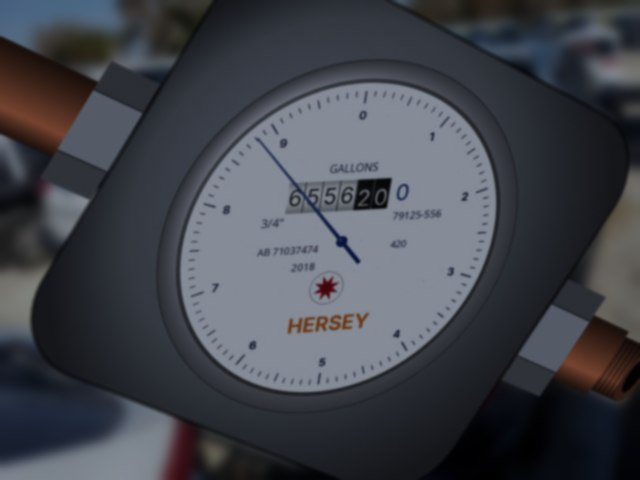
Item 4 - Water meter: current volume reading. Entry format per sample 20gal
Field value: 6556198.8gal
